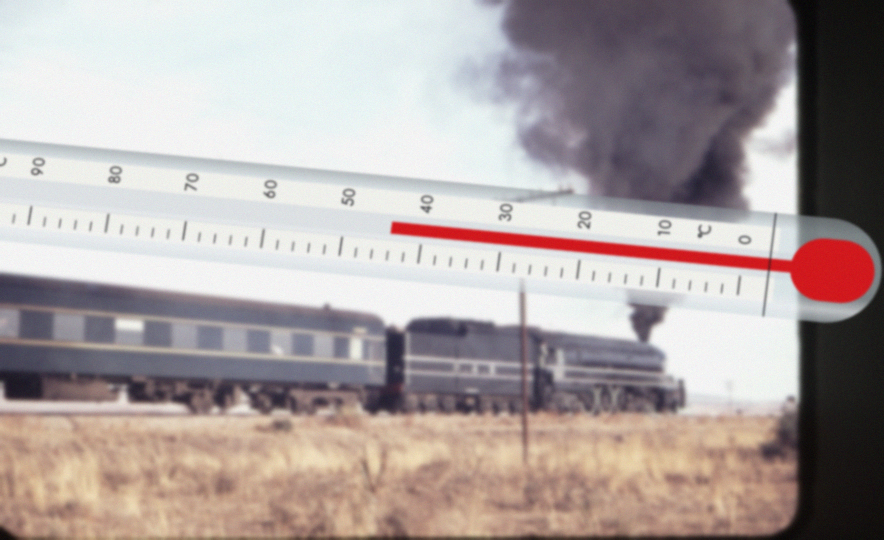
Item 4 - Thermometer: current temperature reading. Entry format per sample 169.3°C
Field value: 44°C
